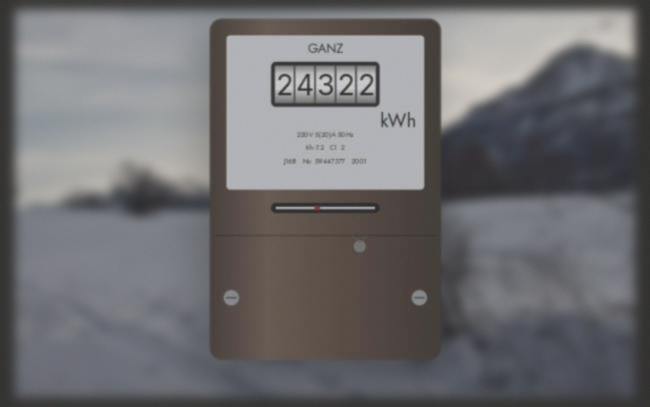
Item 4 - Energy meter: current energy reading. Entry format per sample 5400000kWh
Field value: 24322kWh
